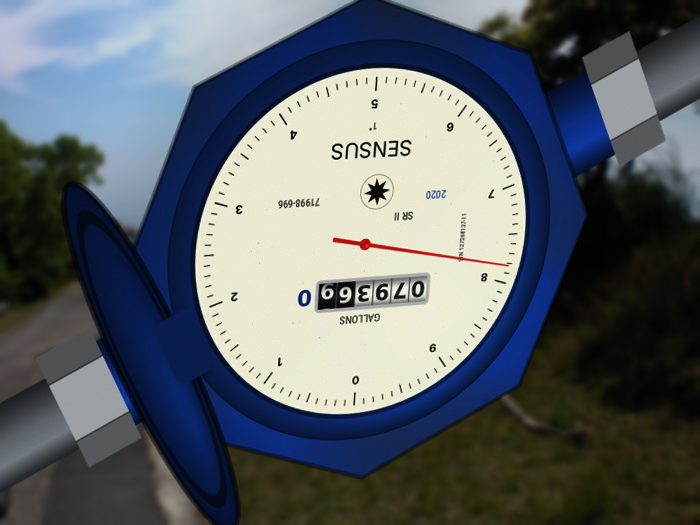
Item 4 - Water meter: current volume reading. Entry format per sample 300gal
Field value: 793687.8gal
